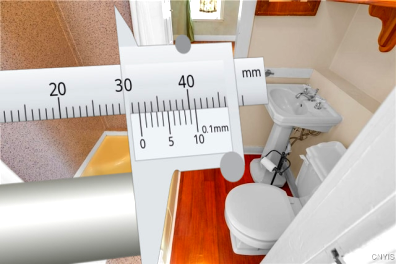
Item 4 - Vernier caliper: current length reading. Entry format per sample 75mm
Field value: 32.0mm
